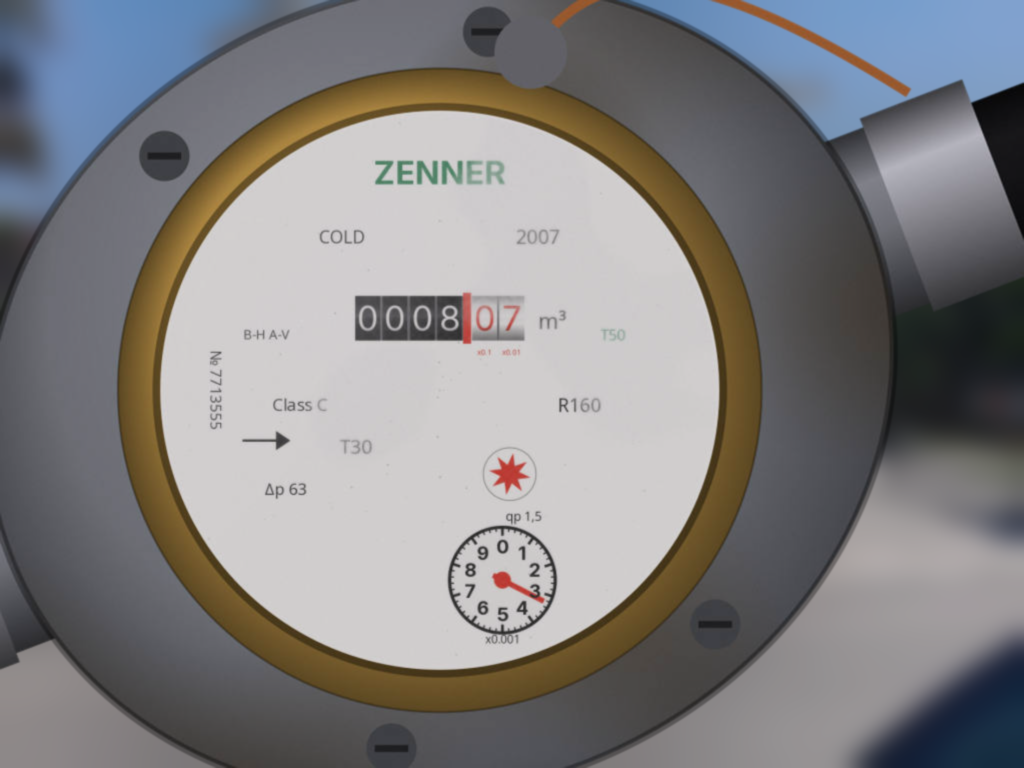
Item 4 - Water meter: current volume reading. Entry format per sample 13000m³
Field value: 8.073m³
